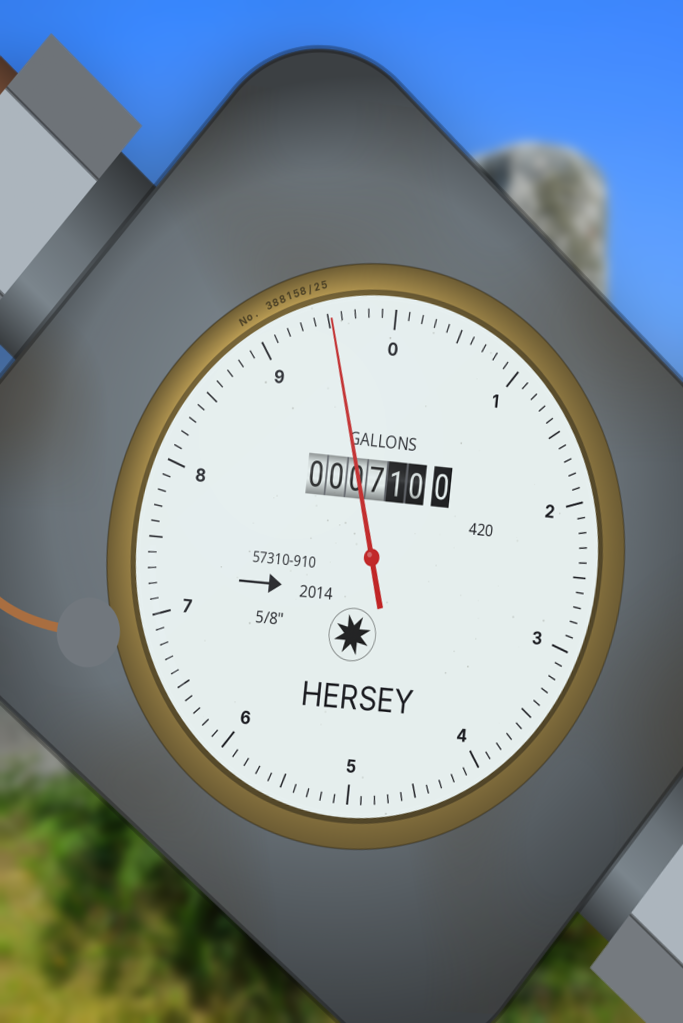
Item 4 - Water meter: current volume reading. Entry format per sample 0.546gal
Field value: 7099.5gal
